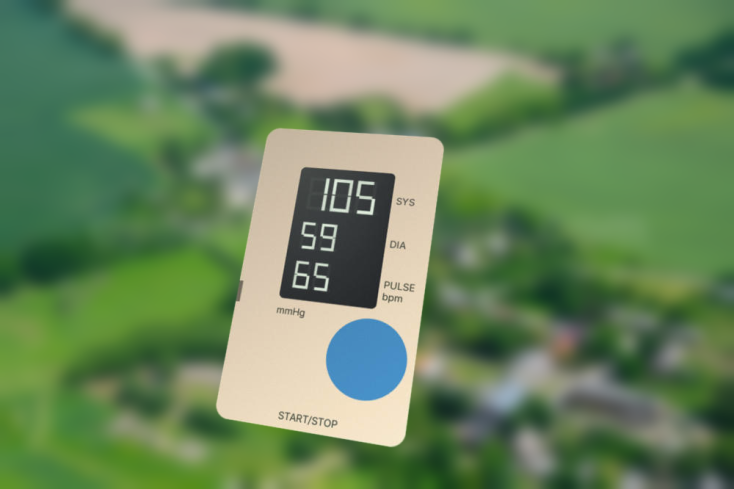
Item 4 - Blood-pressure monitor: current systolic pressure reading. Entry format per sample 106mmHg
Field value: 105mmHg
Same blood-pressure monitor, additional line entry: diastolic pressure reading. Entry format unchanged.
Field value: 59mmHg
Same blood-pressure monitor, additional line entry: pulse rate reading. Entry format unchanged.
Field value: 65bpm
